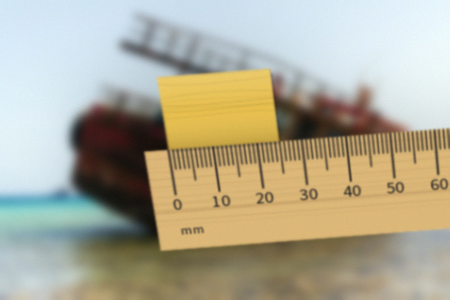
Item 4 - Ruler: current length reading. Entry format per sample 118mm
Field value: 25mm
